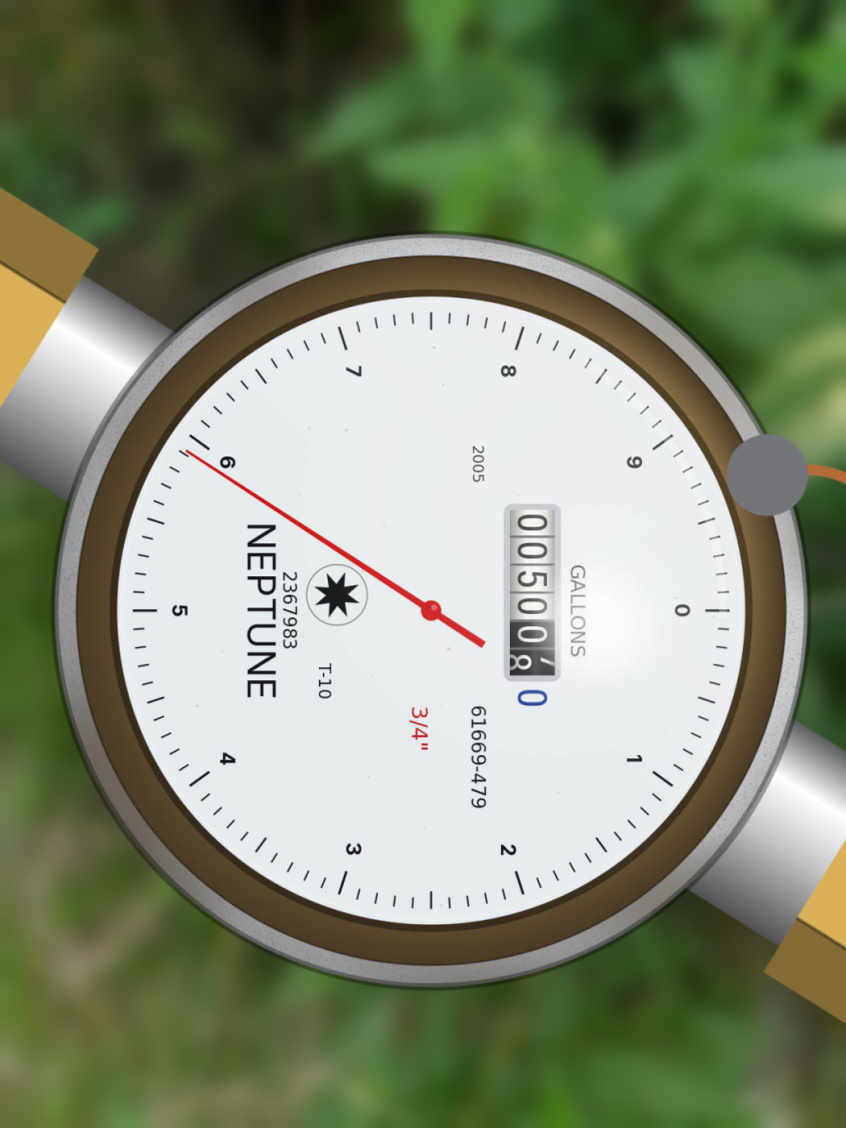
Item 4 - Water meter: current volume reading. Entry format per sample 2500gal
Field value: 50075.9gal
